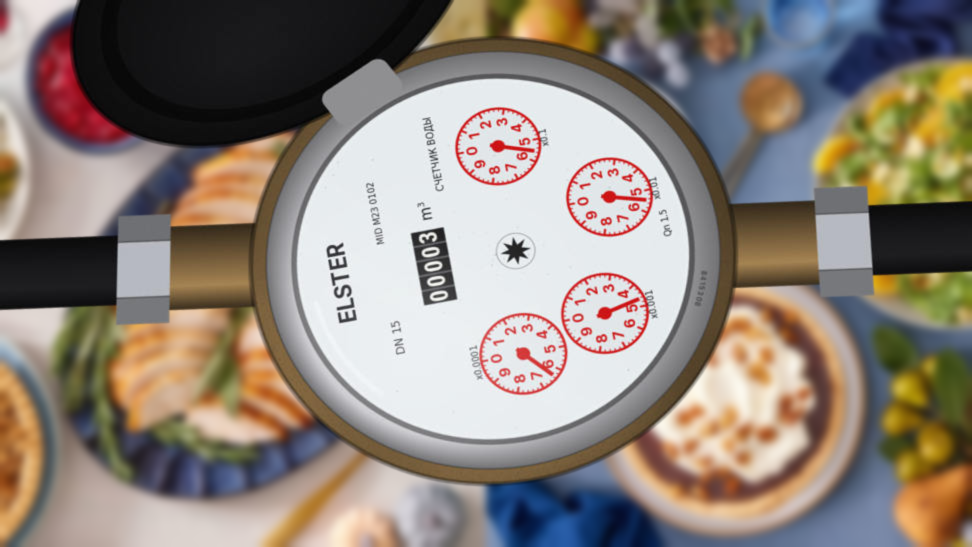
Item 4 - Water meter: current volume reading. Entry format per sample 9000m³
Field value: 3.5546m³
